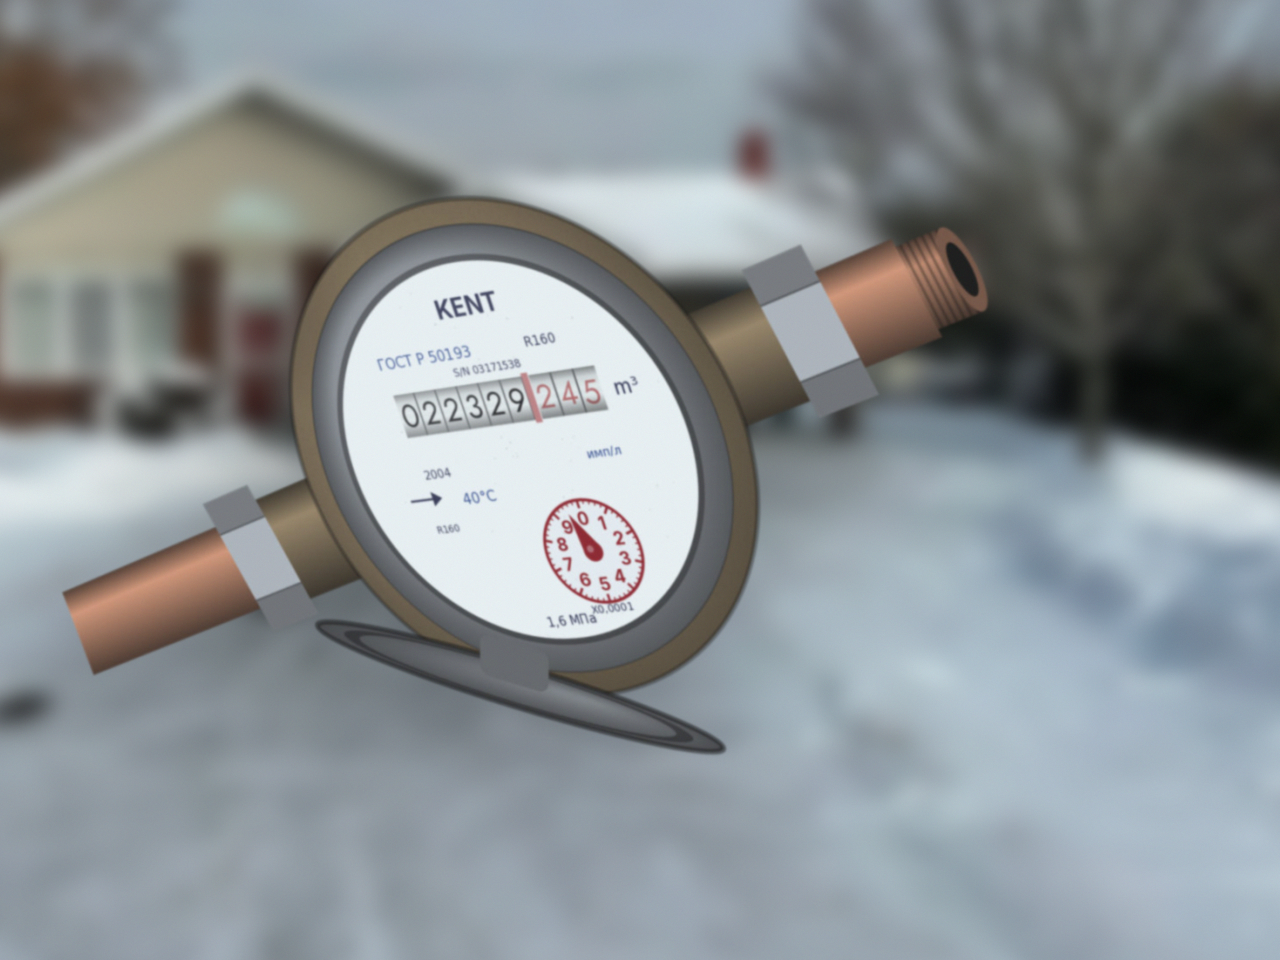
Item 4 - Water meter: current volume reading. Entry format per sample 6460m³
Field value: 22329.2449m³
